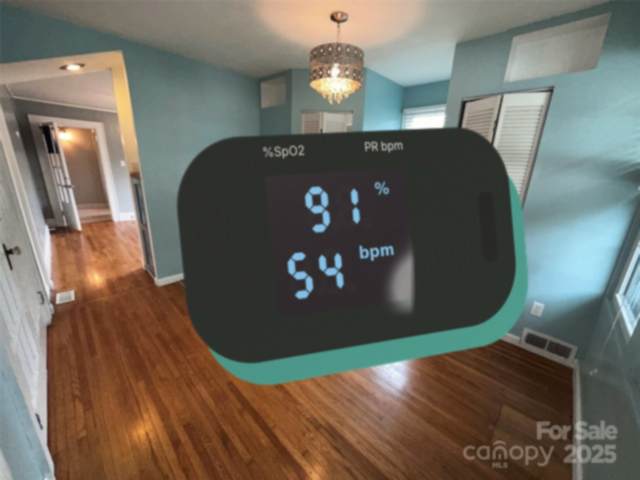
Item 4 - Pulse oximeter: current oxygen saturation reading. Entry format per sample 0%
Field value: 91%
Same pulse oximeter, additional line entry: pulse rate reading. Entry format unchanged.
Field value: 54bpm
